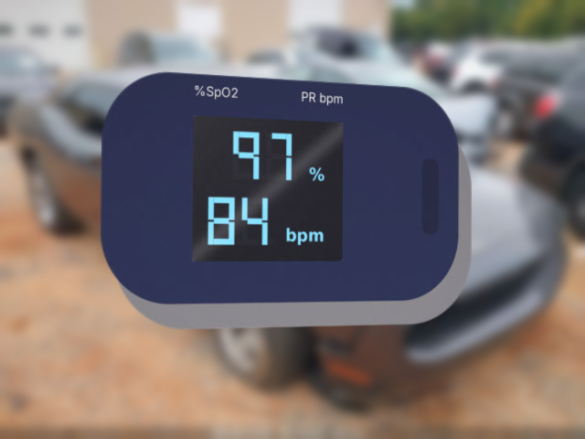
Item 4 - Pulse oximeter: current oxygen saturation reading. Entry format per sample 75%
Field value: 97%
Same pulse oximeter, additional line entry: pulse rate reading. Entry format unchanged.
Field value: 84bpm
